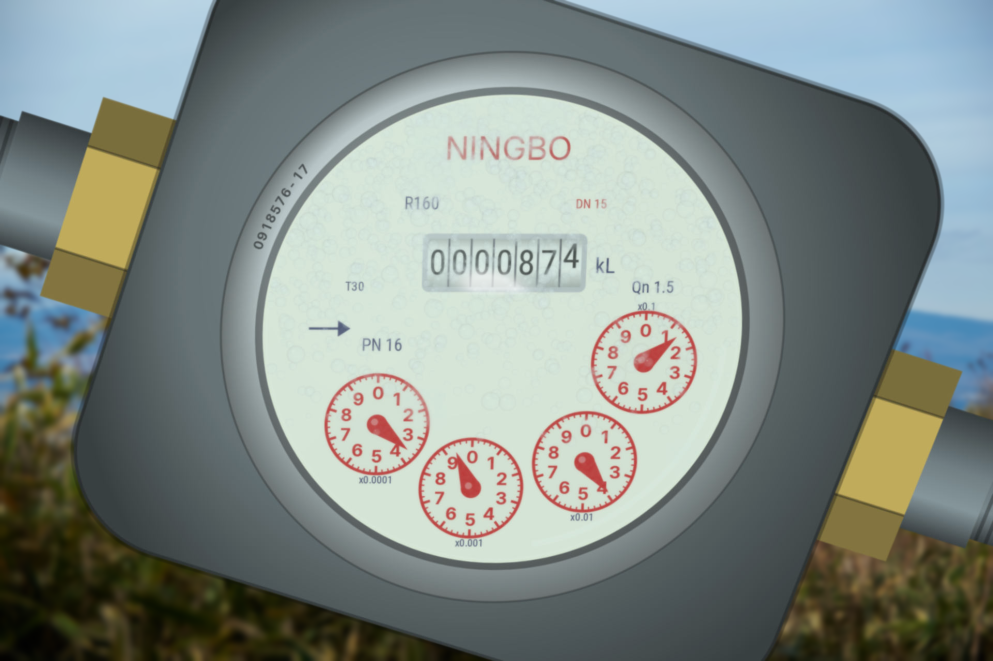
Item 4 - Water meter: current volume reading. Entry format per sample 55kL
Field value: 874.1393kL
